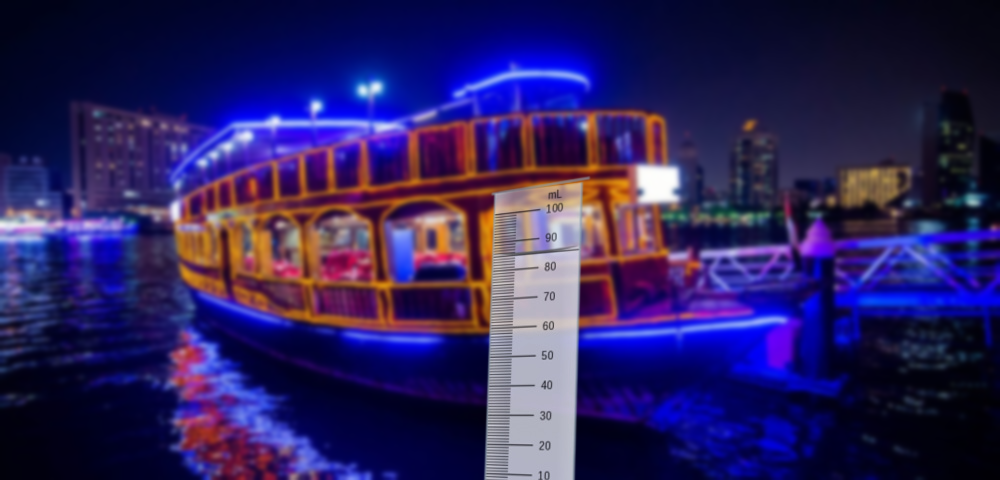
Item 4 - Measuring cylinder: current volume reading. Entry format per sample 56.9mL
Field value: 85mL
